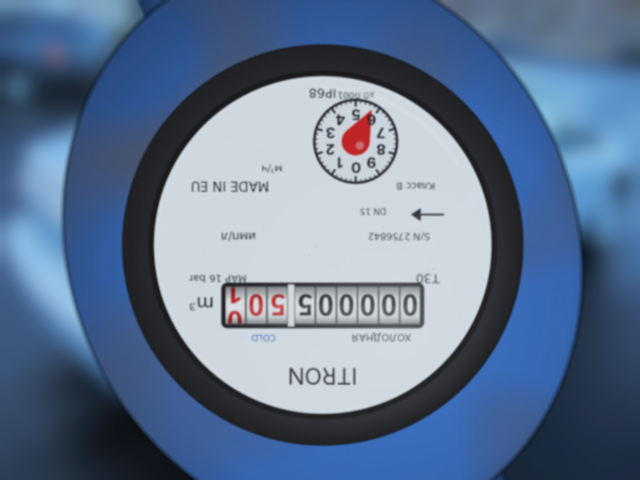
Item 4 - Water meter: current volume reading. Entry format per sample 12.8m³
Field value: 5.5005m³
